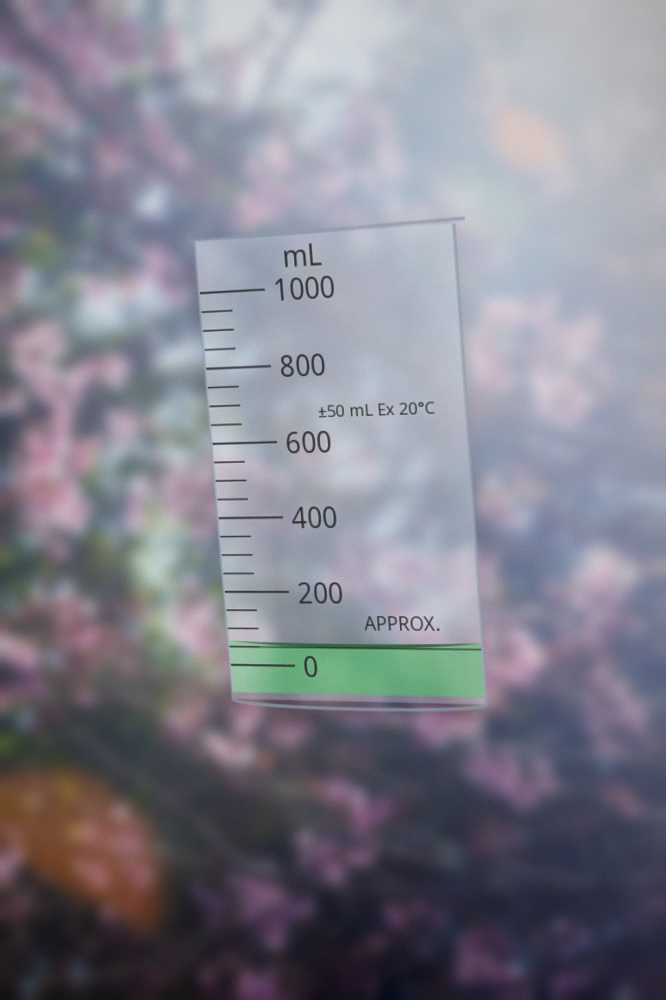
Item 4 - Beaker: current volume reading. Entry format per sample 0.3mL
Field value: 50mL
